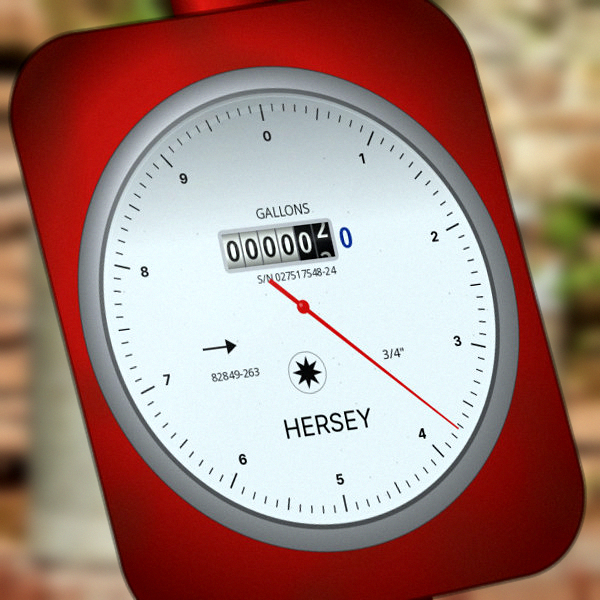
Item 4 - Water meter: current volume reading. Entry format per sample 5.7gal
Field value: 23.7gal
